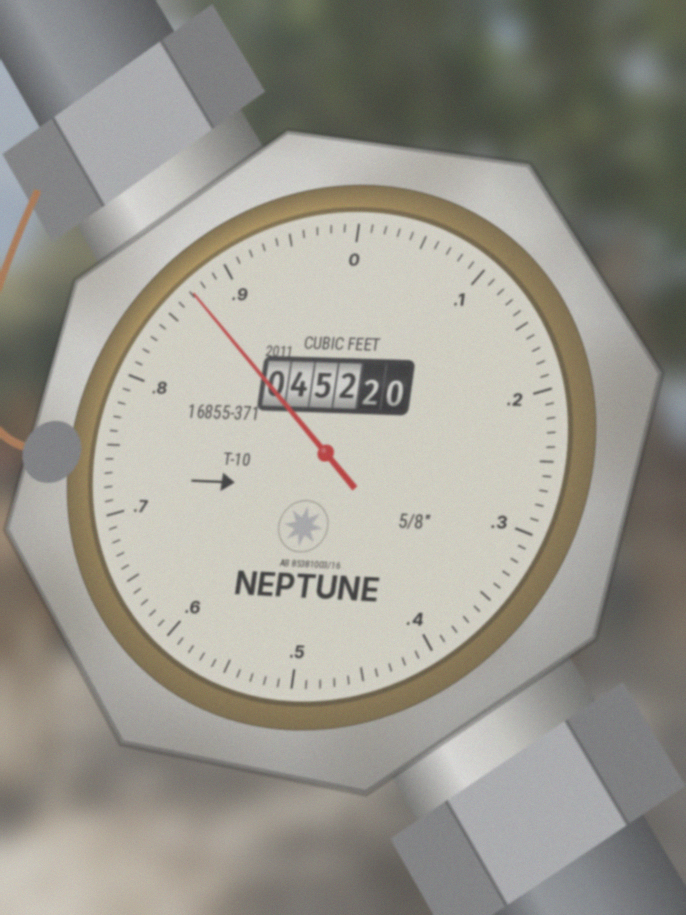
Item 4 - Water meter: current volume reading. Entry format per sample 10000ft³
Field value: 45219.87ft³
